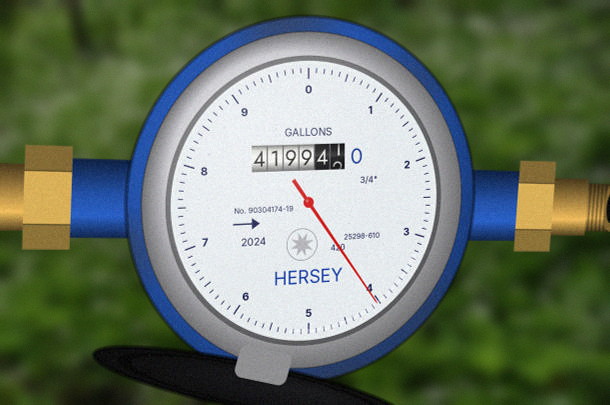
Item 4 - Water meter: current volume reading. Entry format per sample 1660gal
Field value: 4199414.0gal
